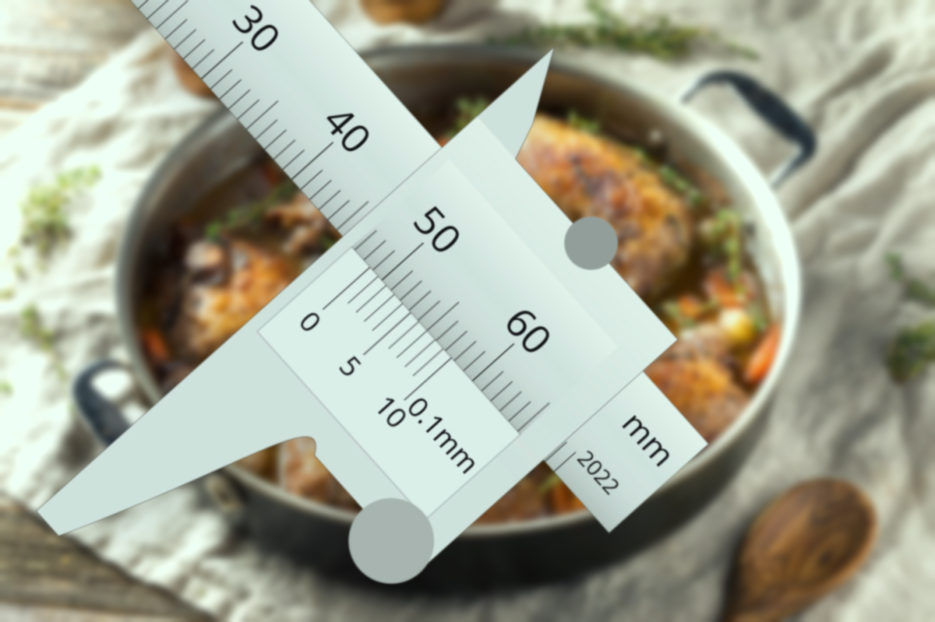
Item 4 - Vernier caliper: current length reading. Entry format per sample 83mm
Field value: 48.7mm
